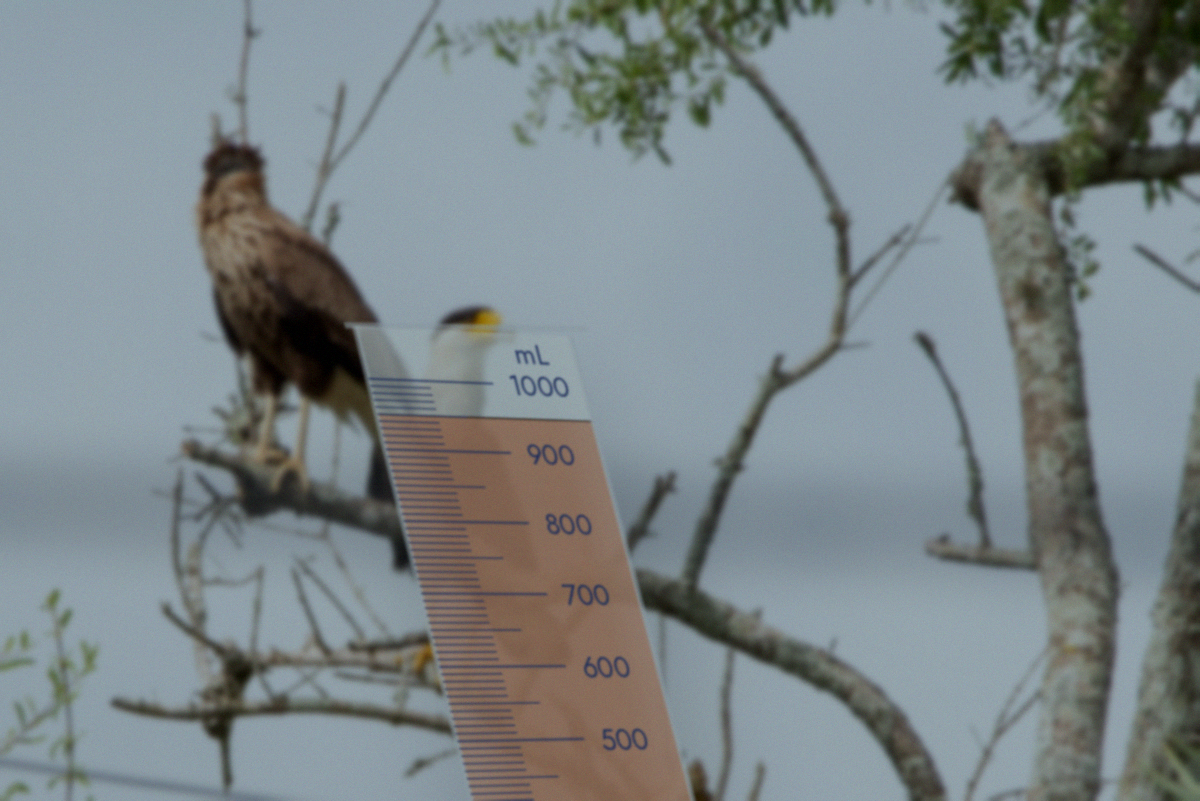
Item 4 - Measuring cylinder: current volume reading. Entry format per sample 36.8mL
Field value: 950mL
